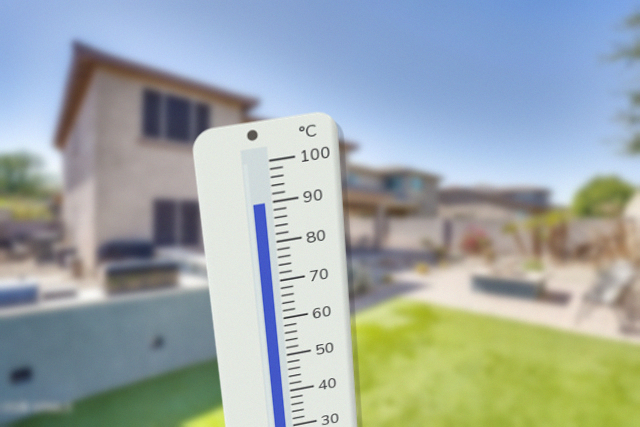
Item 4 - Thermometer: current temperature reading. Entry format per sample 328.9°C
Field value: 90°C
